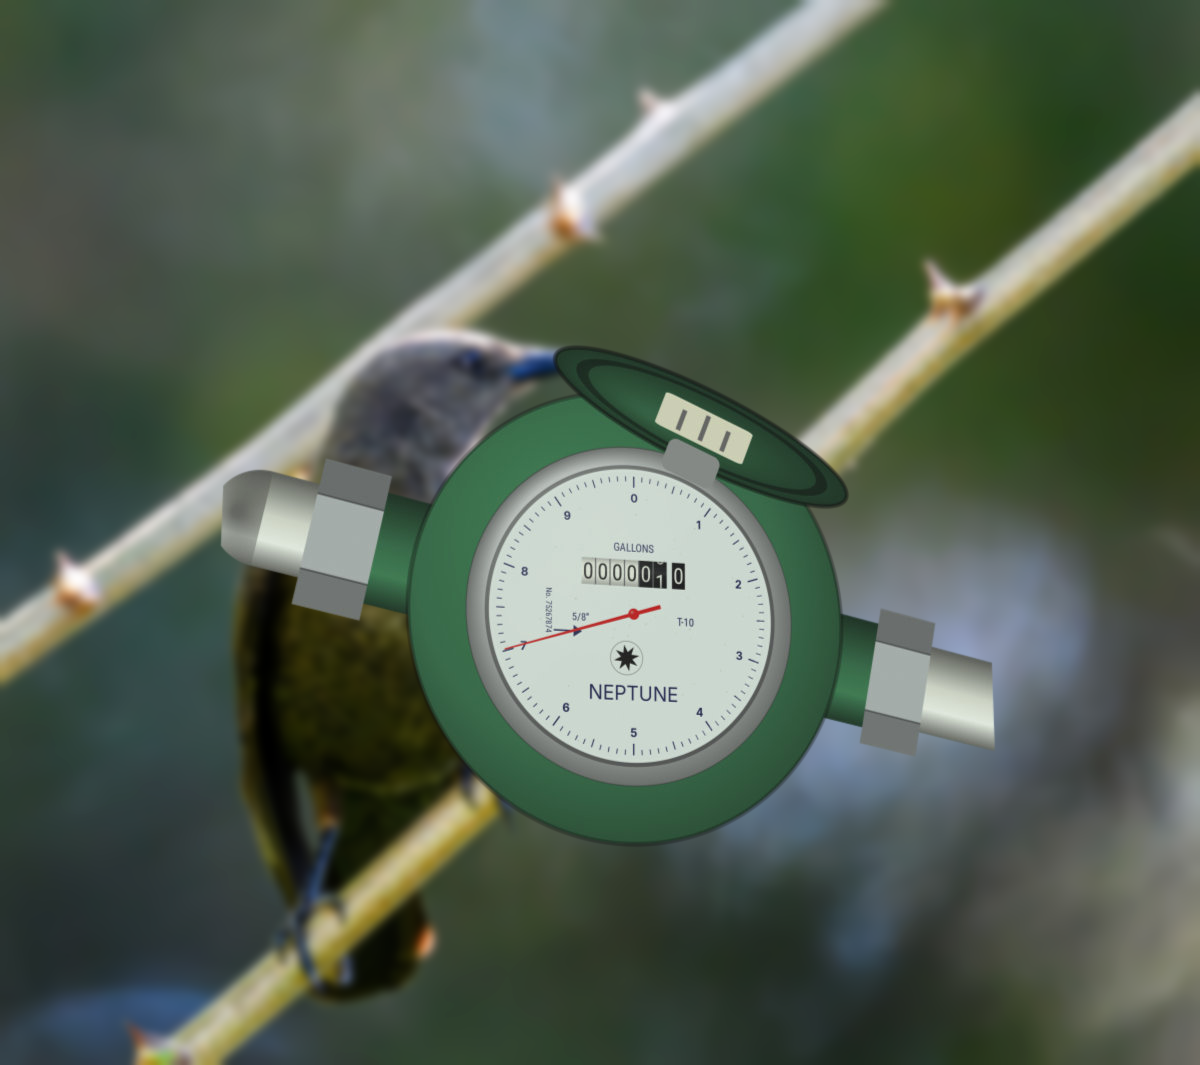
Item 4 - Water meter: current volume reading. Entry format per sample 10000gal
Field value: 7.0gal
